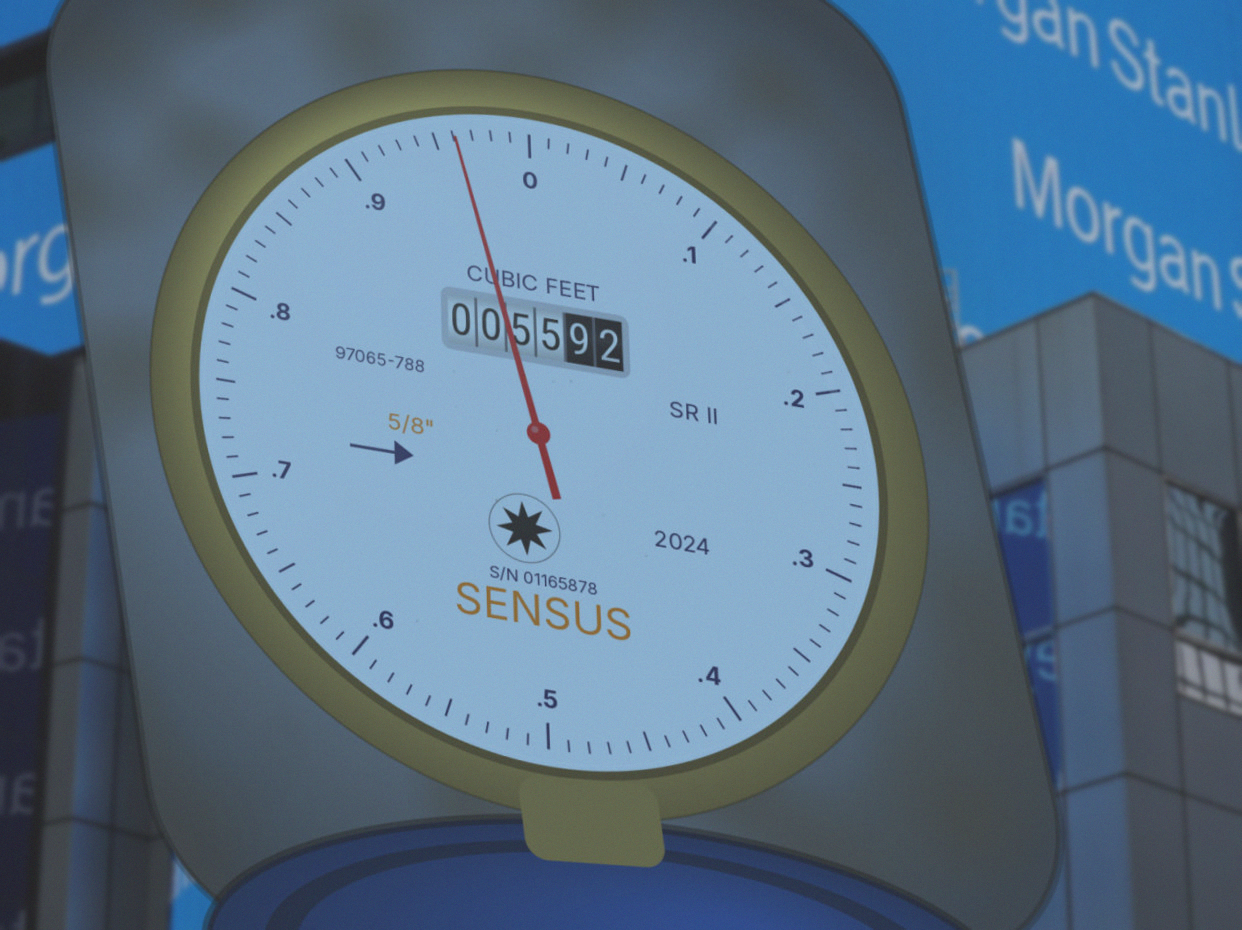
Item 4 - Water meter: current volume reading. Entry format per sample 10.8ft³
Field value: 5591.96ft³
